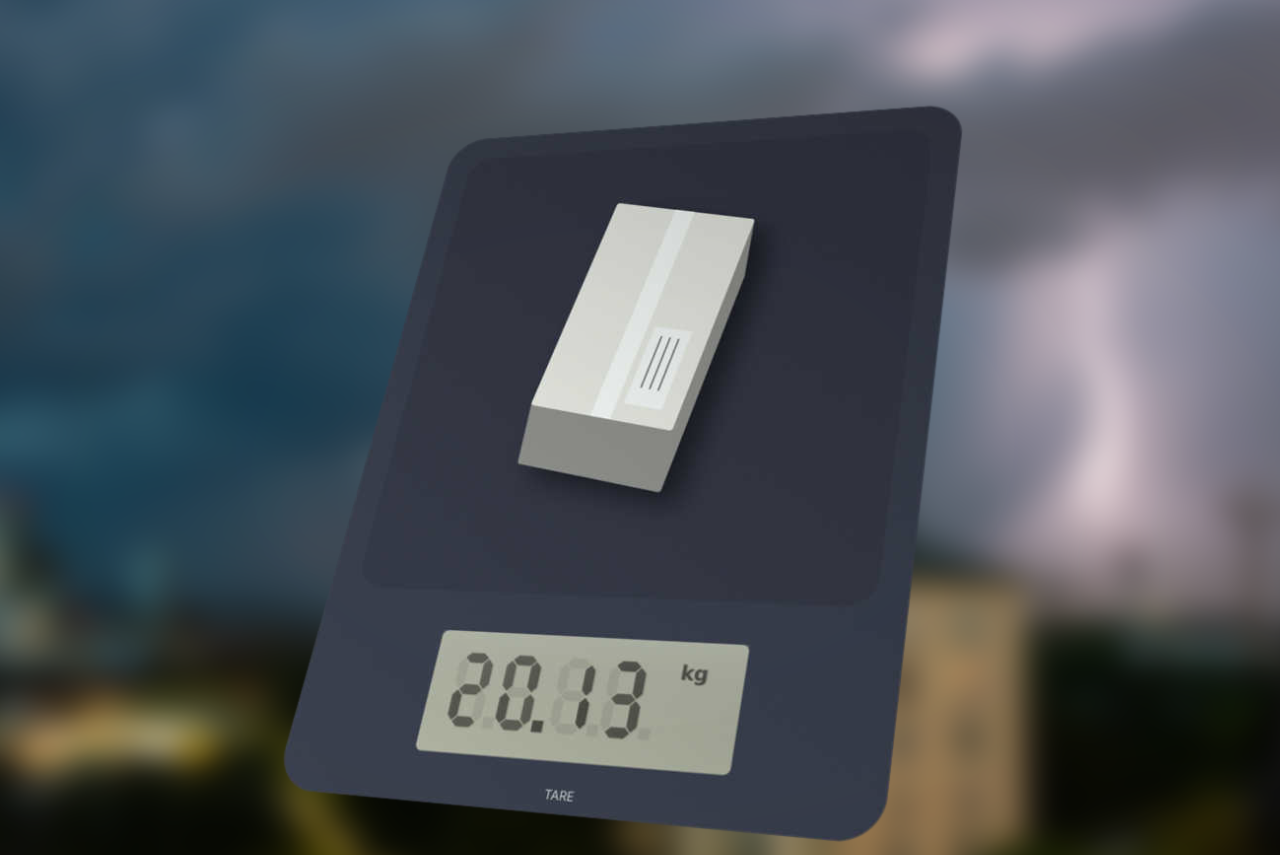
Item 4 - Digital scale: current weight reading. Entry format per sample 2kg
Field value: 20.13kg
